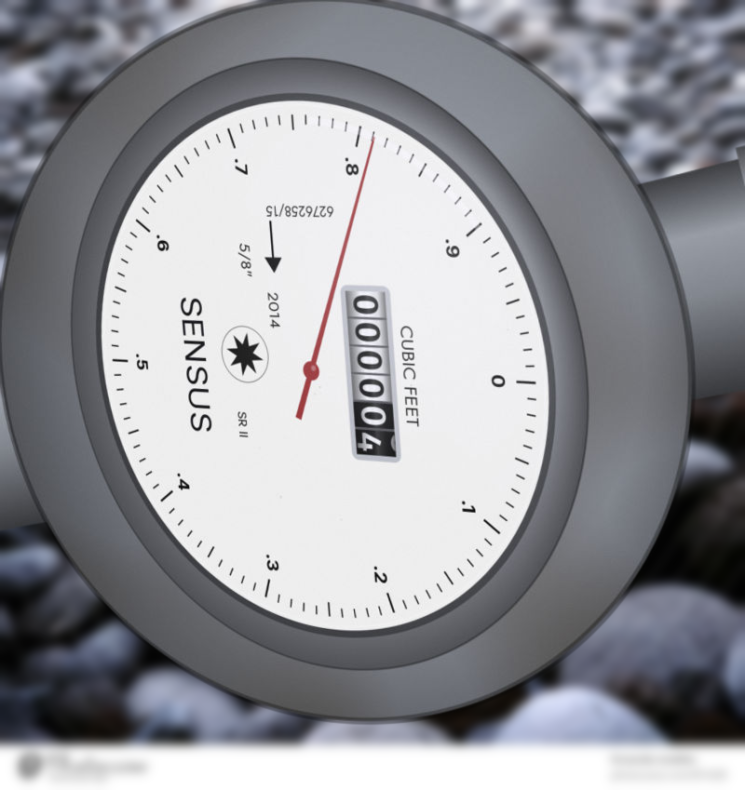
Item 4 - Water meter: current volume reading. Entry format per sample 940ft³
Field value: 3.81ft³
